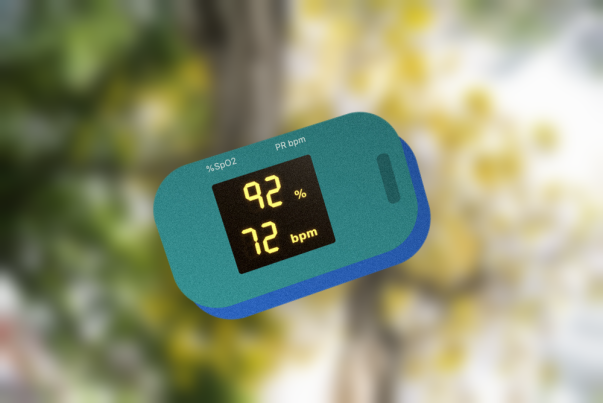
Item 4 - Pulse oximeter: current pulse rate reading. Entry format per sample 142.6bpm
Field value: 72bpm
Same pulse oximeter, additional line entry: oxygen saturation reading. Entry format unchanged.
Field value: 92%
